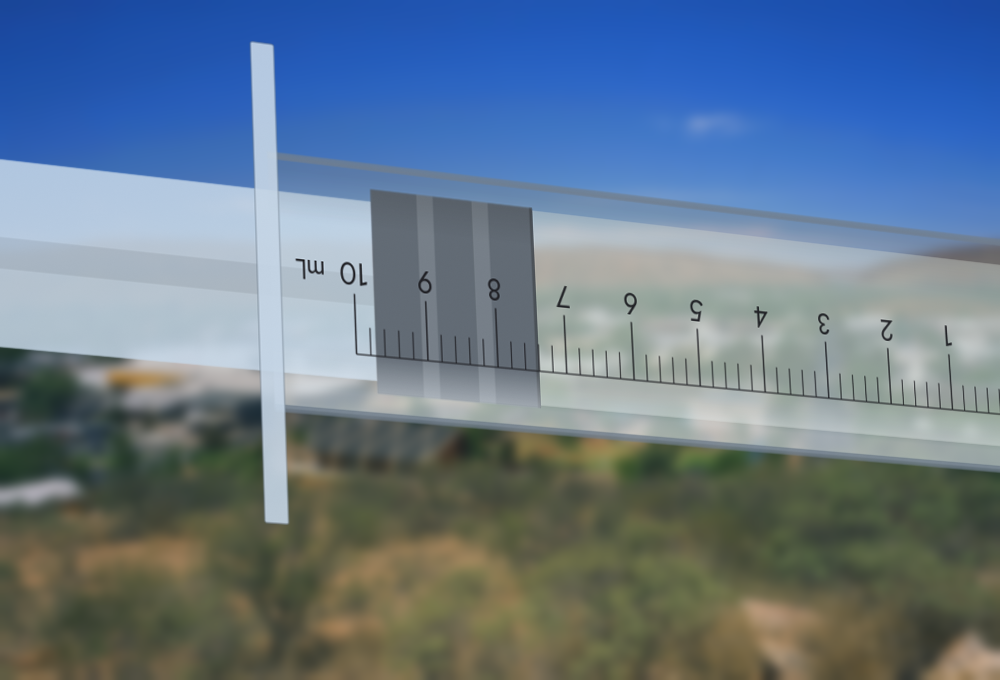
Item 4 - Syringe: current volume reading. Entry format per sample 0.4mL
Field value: 7.4mL
